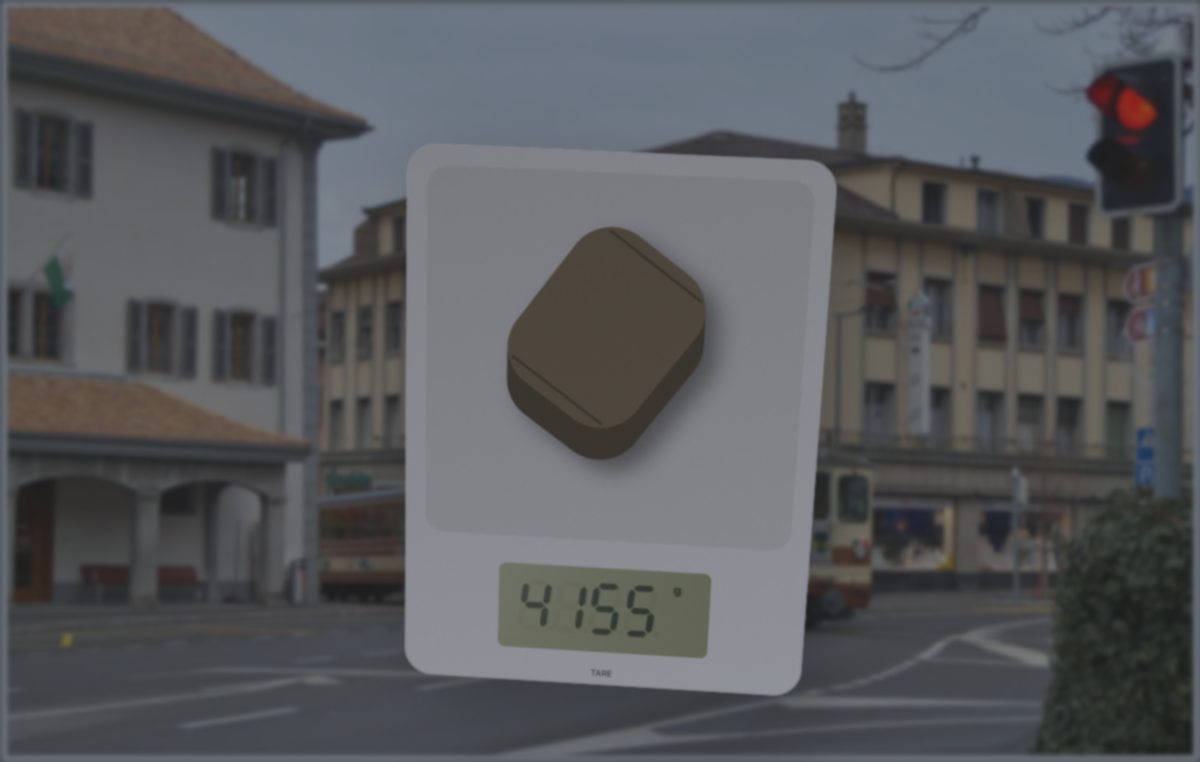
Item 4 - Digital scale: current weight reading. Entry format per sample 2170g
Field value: 4155g
